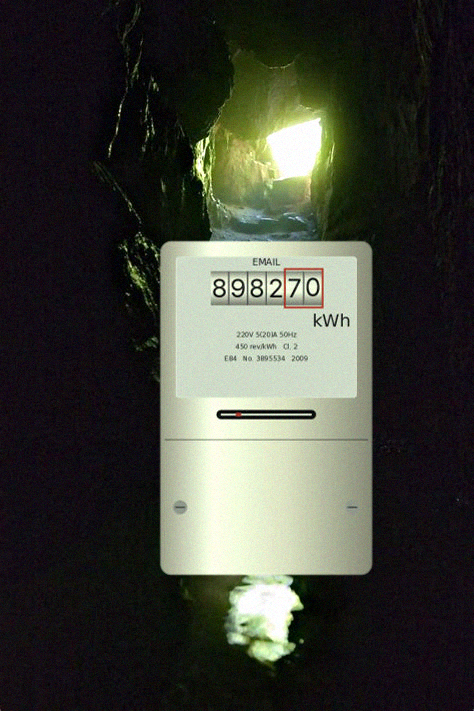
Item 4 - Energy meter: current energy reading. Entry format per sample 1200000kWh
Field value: 8982.70kWh
